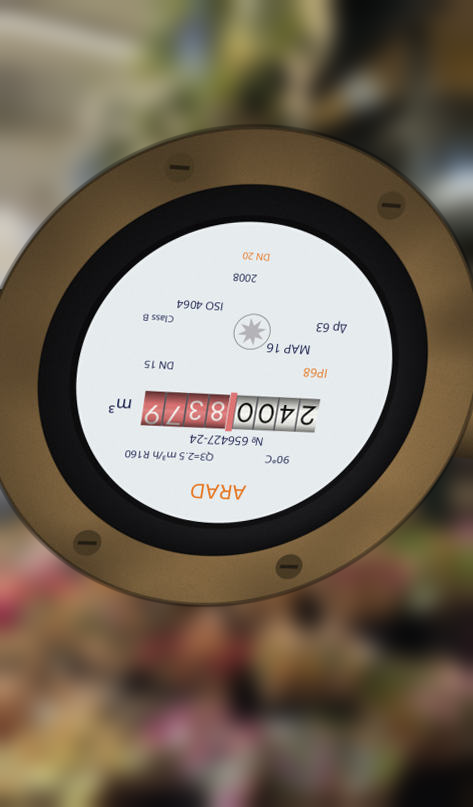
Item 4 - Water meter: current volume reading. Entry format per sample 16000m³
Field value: 2400.8379m³
